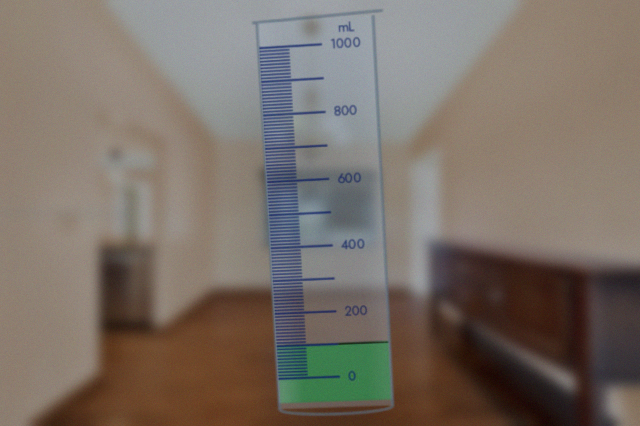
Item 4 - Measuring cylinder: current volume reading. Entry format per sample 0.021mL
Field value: 100mL
